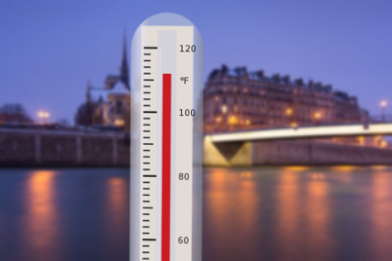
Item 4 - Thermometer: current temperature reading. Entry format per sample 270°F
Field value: 112°F
